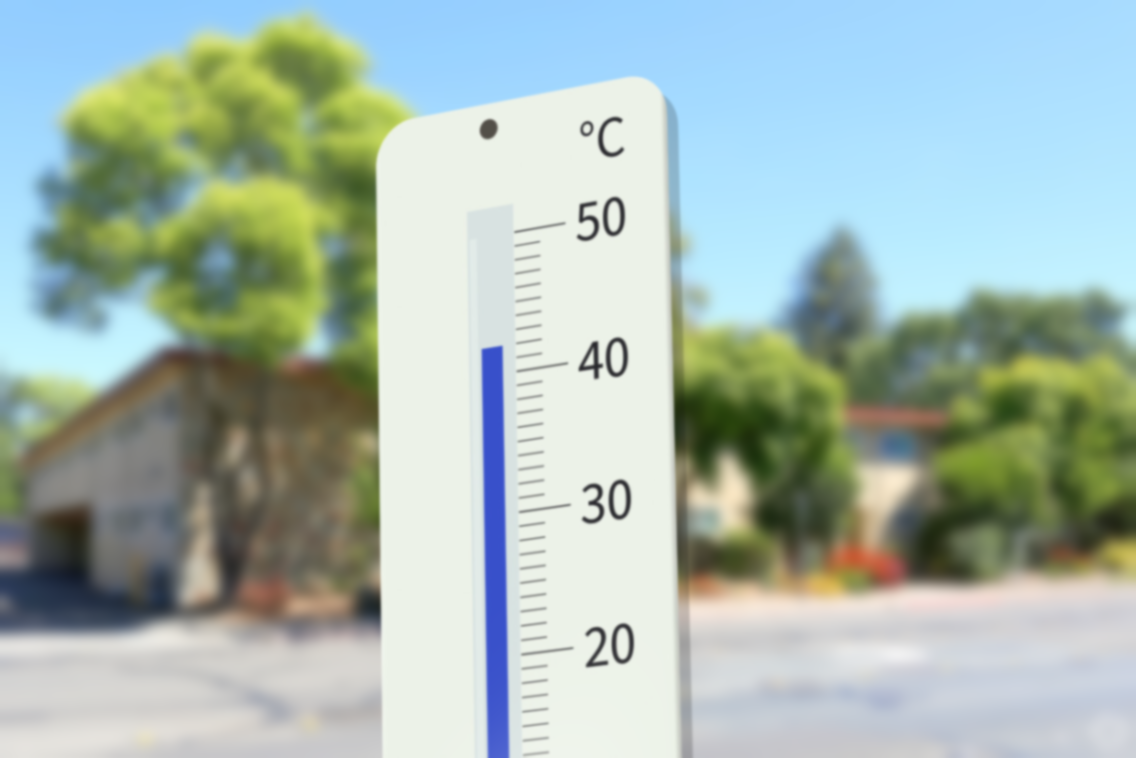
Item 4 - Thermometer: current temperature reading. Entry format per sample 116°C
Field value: 42°C
